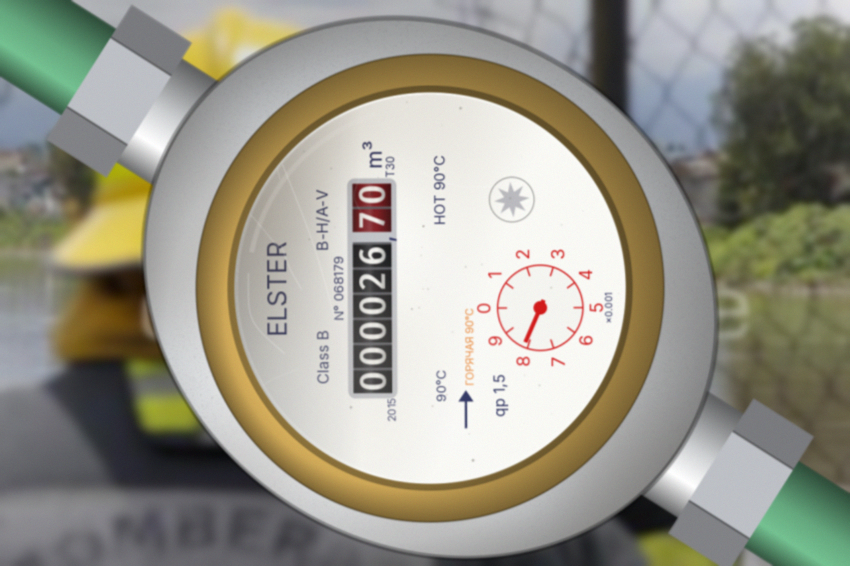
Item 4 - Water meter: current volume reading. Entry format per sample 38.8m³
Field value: 26.708m³
